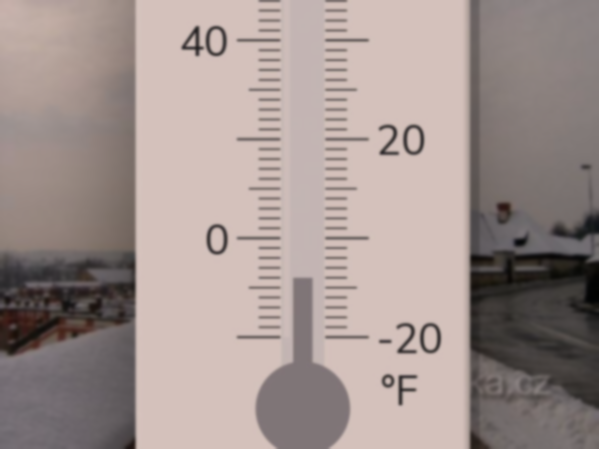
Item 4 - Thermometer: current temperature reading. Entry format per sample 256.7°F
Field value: -8°F
